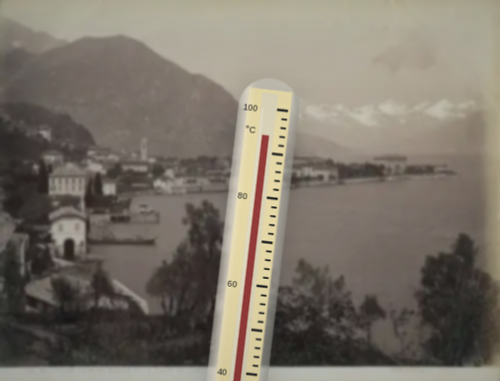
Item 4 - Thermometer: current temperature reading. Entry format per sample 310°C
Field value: 94°C
